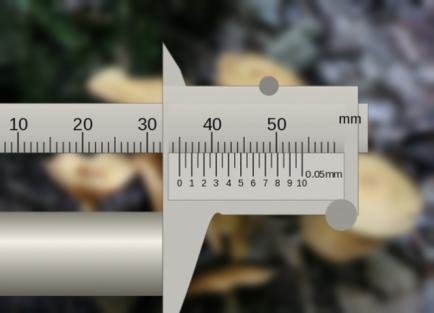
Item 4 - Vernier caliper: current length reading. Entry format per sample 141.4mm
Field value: 35.0mm
